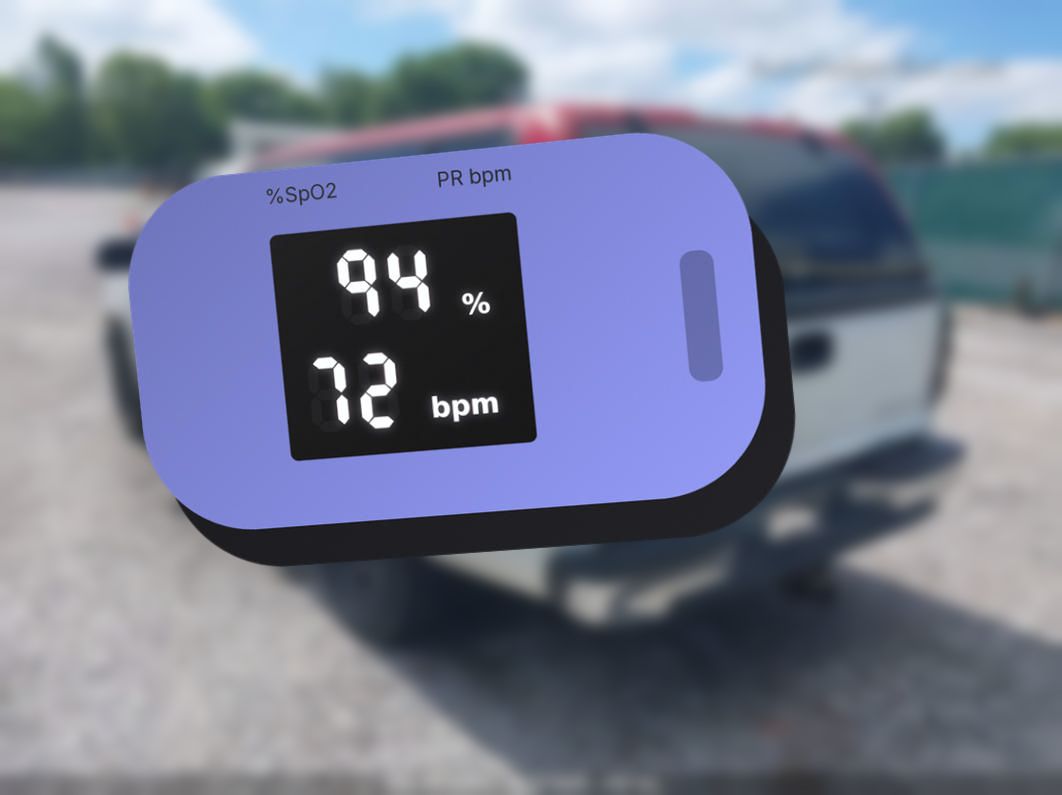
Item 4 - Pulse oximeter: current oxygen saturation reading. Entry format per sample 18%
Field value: 94%
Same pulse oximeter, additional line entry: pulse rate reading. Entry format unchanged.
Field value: 72bpm
